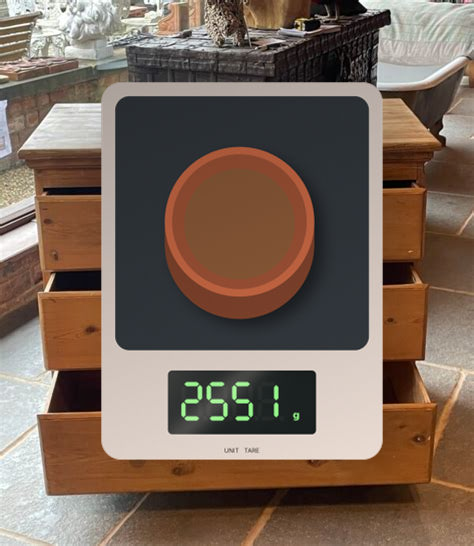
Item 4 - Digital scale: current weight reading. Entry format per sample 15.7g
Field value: 2551g
